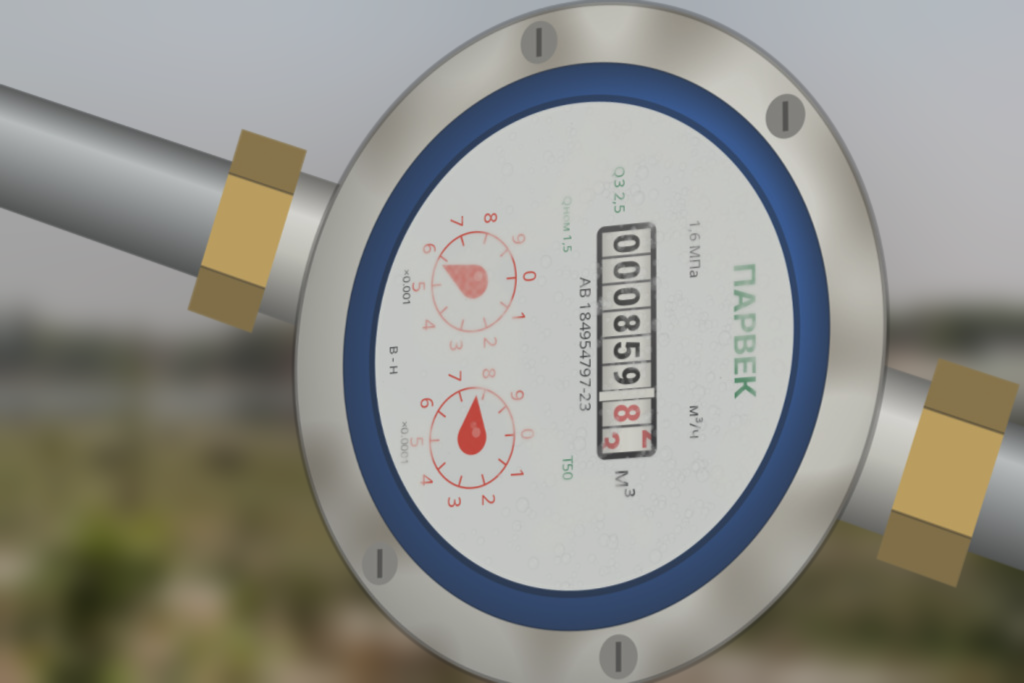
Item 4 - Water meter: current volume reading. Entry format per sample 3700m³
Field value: 859.8257m³
